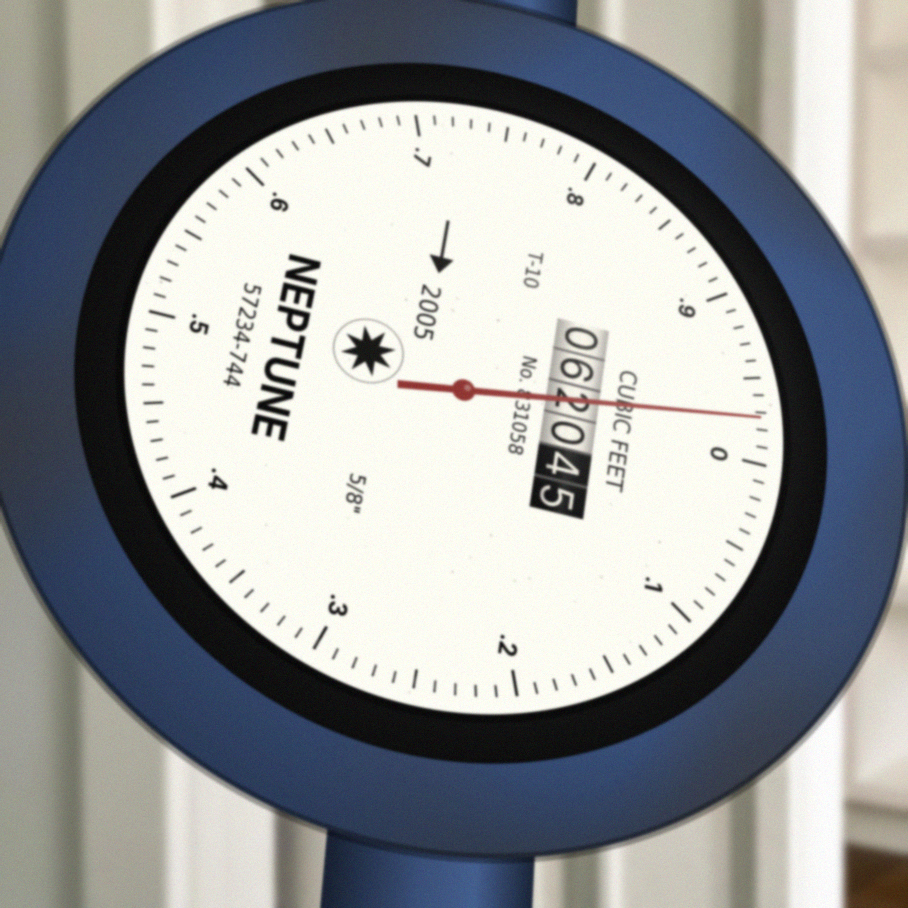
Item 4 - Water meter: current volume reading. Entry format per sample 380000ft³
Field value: 62044.97ft³
